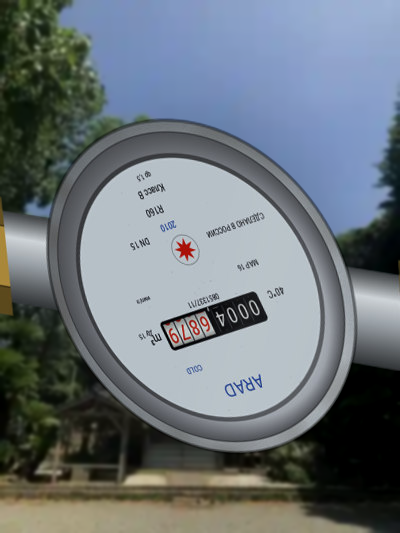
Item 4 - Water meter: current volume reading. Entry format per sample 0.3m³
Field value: 4.6879m³
